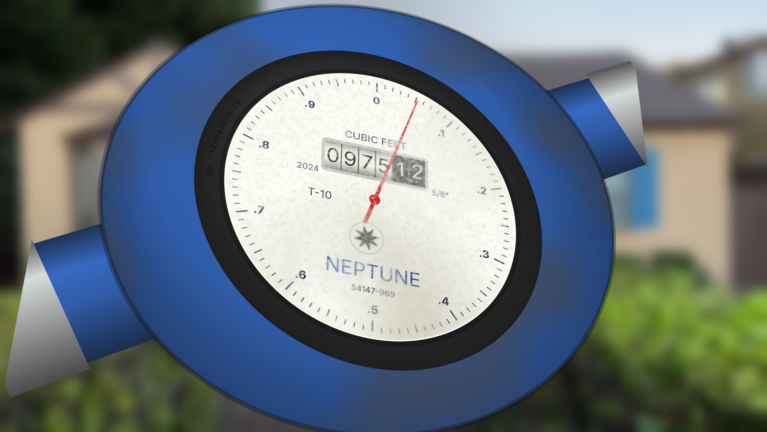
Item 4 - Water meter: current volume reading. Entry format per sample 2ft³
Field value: 97512.05ft³
